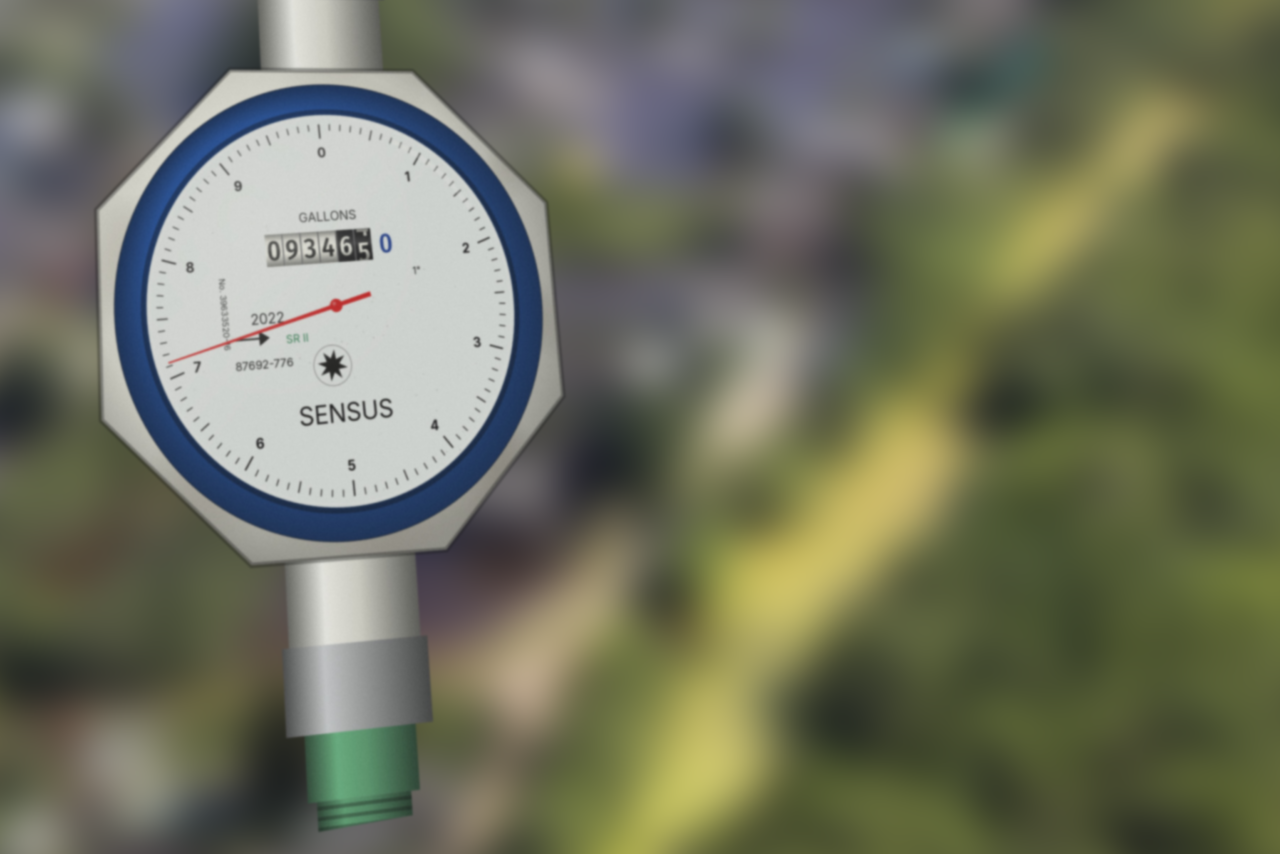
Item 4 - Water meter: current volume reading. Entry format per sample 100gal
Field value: 934647.1gal
